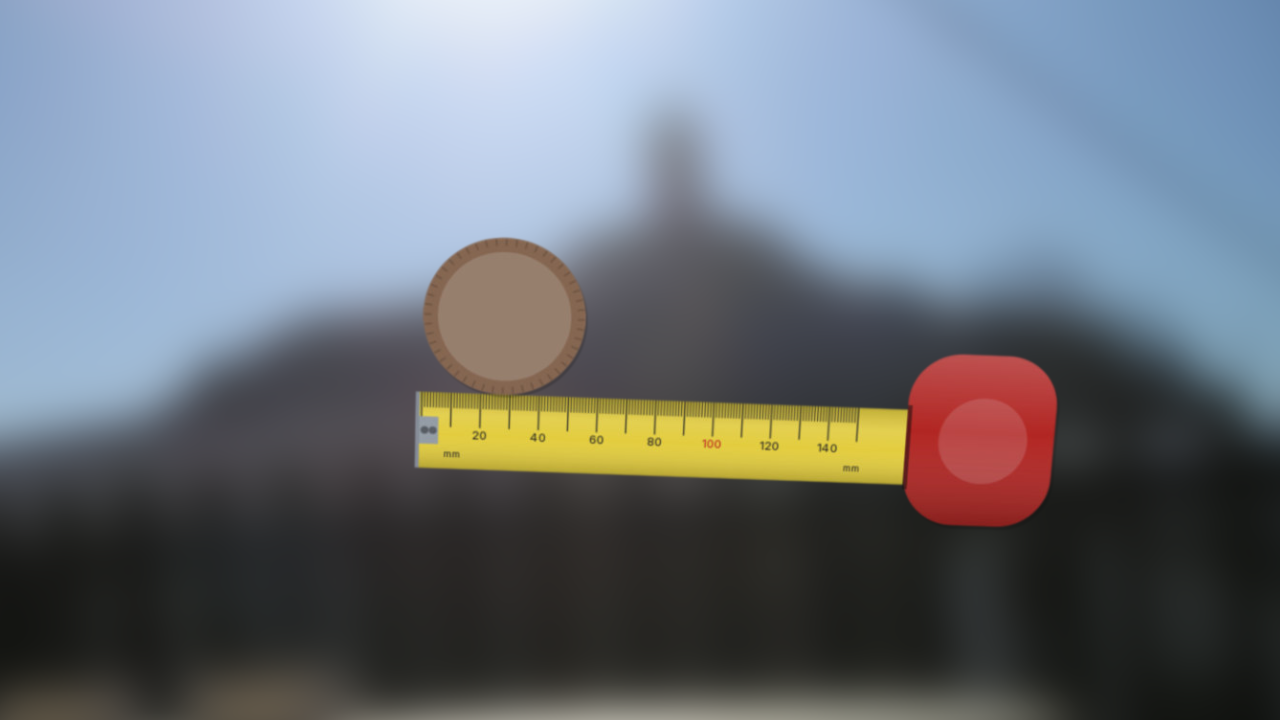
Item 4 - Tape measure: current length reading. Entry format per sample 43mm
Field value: 55mm
